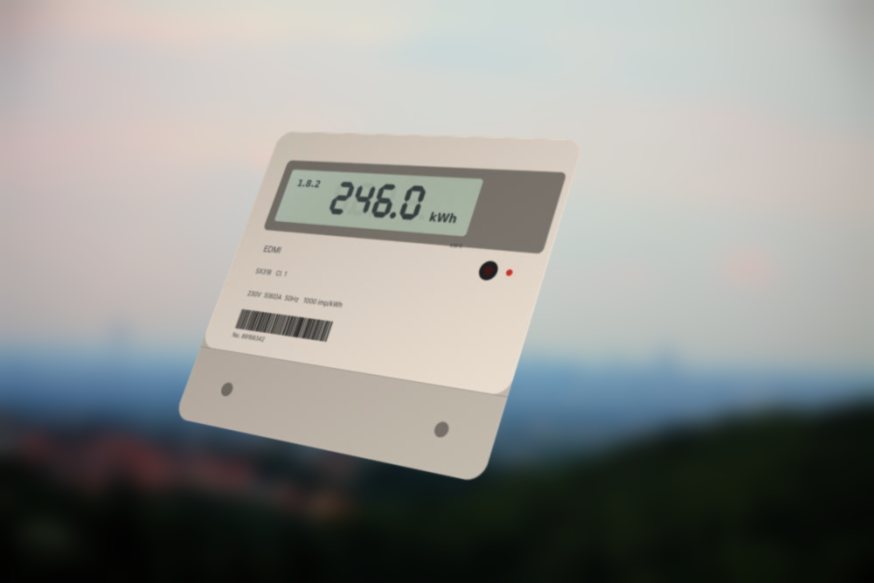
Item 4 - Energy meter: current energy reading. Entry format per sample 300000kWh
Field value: 246.0kWh
